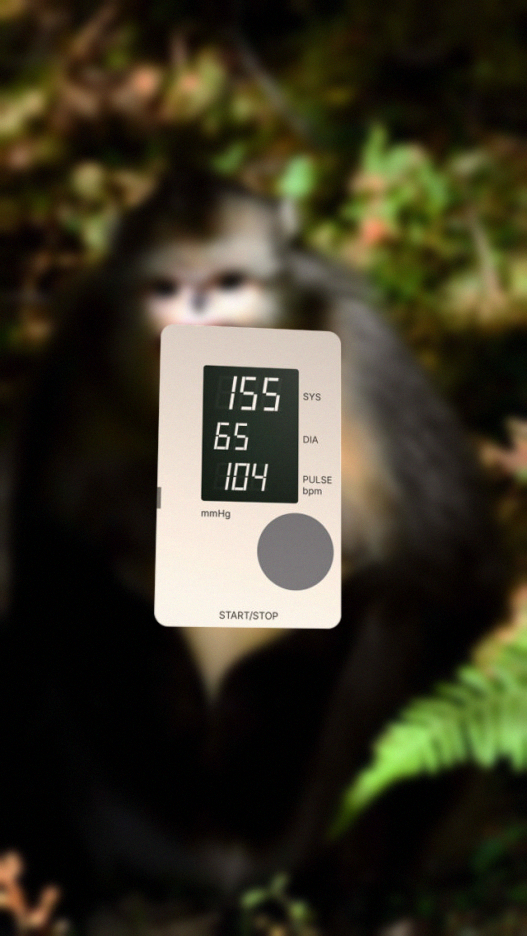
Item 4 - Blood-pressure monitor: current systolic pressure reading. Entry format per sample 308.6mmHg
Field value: 155mmHg
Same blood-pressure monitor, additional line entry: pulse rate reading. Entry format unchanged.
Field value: 104bpm
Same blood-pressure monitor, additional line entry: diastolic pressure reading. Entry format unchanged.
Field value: 65mmHg
